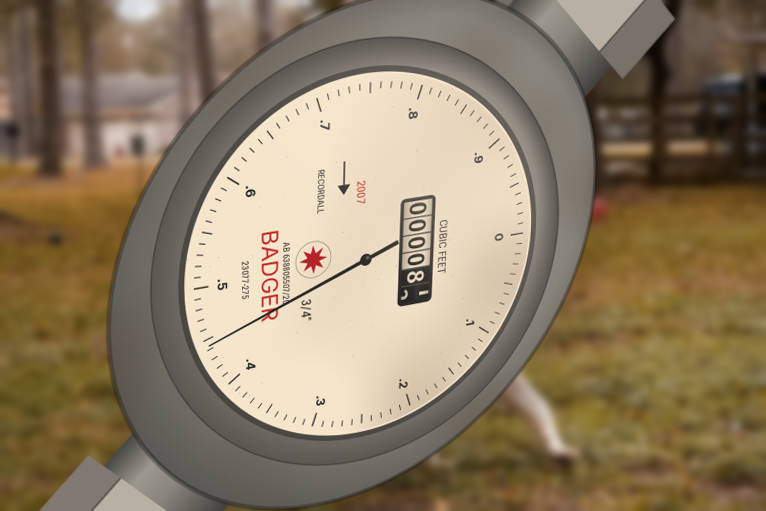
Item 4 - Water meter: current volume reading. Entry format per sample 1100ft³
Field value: 81.44ft³
